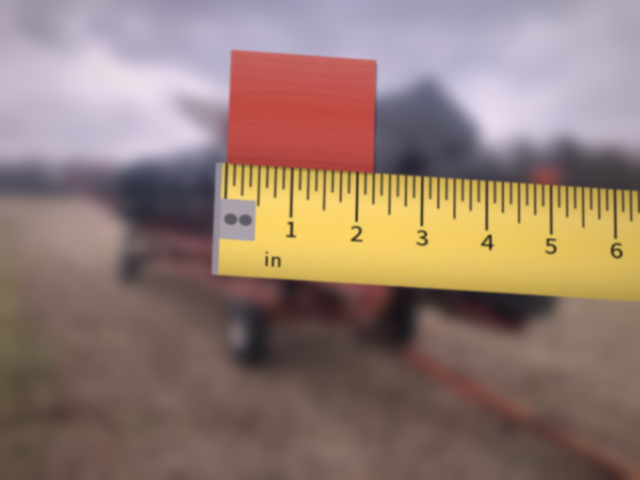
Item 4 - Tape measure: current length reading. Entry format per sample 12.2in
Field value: 2.25in
